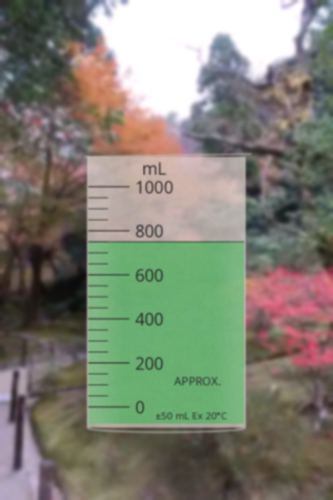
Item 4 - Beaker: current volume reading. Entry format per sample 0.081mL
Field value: 750mL
